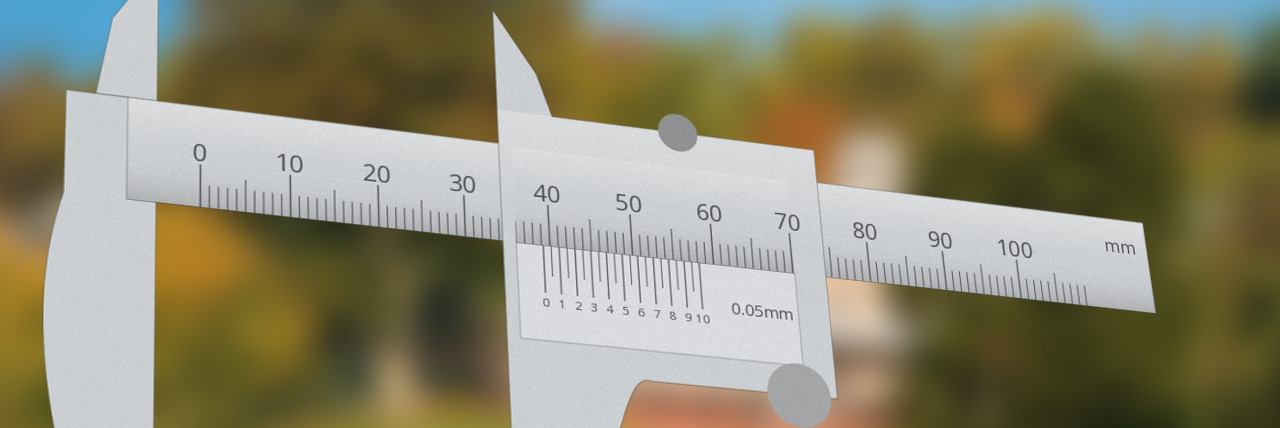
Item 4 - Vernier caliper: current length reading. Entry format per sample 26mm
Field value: 39.2mm
